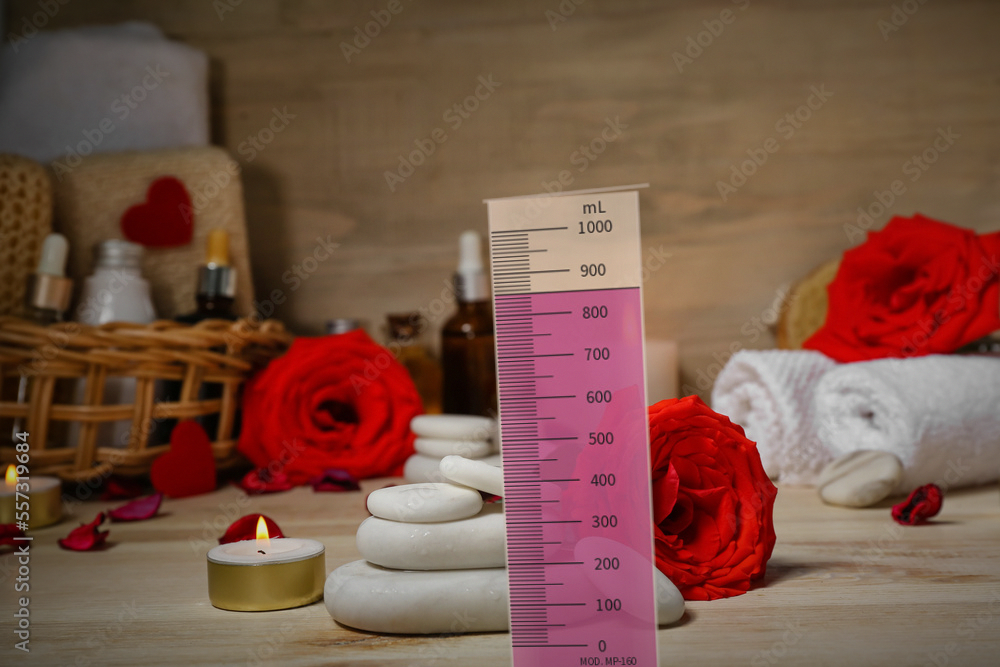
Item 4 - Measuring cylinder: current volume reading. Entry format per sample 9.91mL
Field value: 850mL
